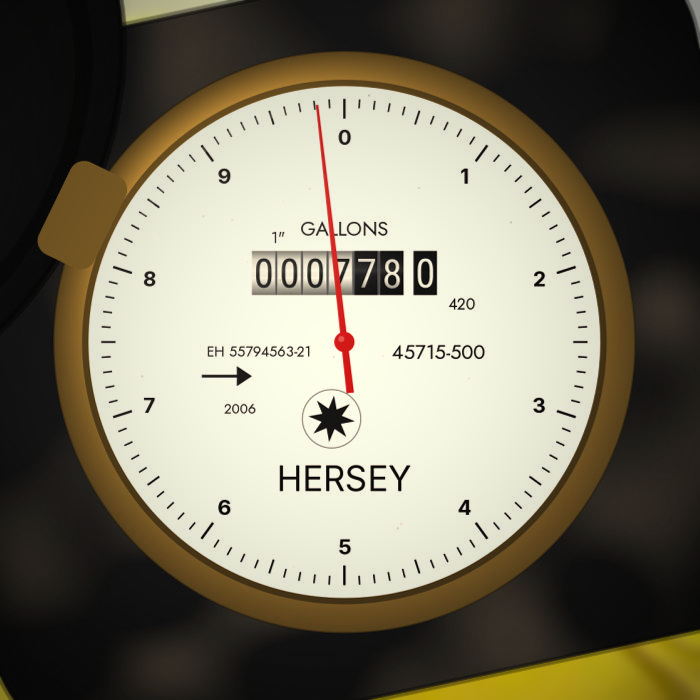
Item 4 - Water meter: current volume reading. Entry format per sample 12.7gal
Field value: 7779.8gal
